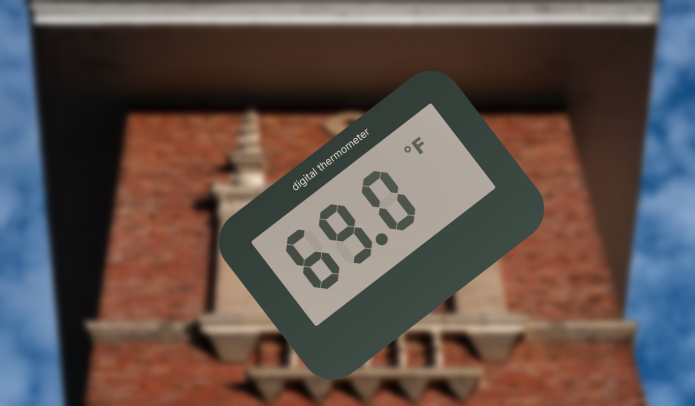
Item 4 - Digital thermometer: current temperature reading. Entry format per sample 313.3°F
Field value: 69.0°F
